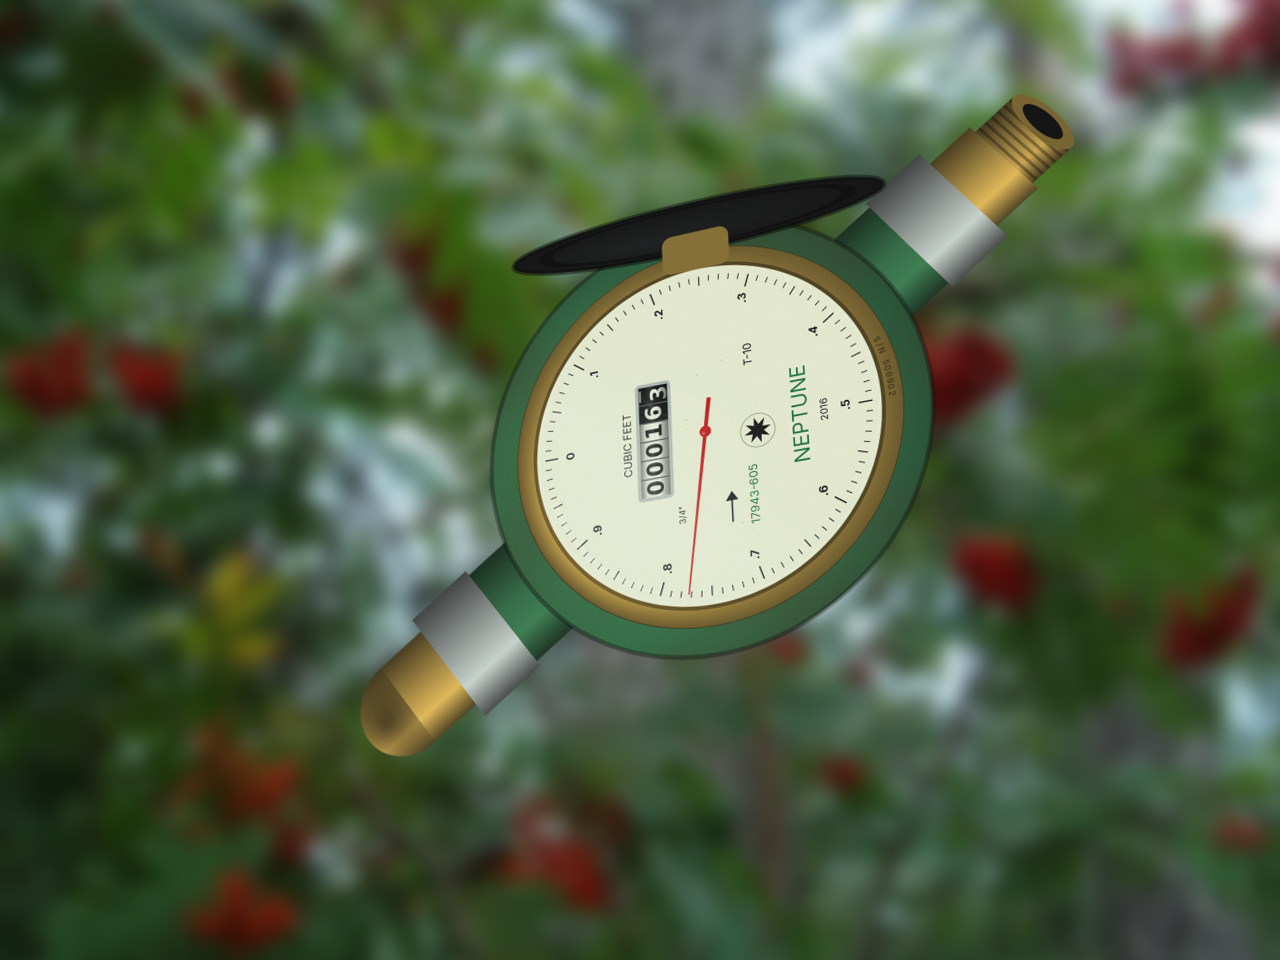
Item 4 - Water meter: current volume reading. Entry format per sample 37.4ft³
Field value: 162.77ft³
